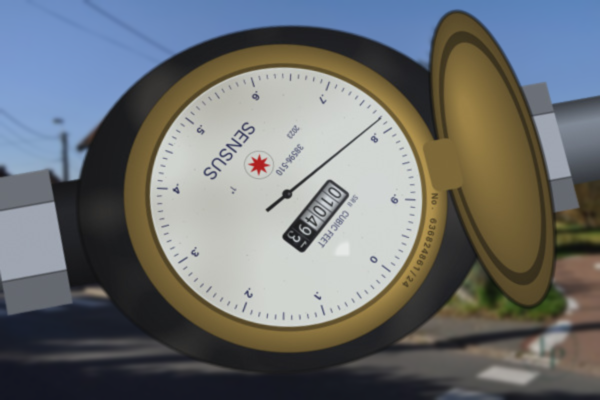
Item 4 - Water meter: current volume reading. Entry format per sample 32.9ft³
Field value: 10492.78ft³
